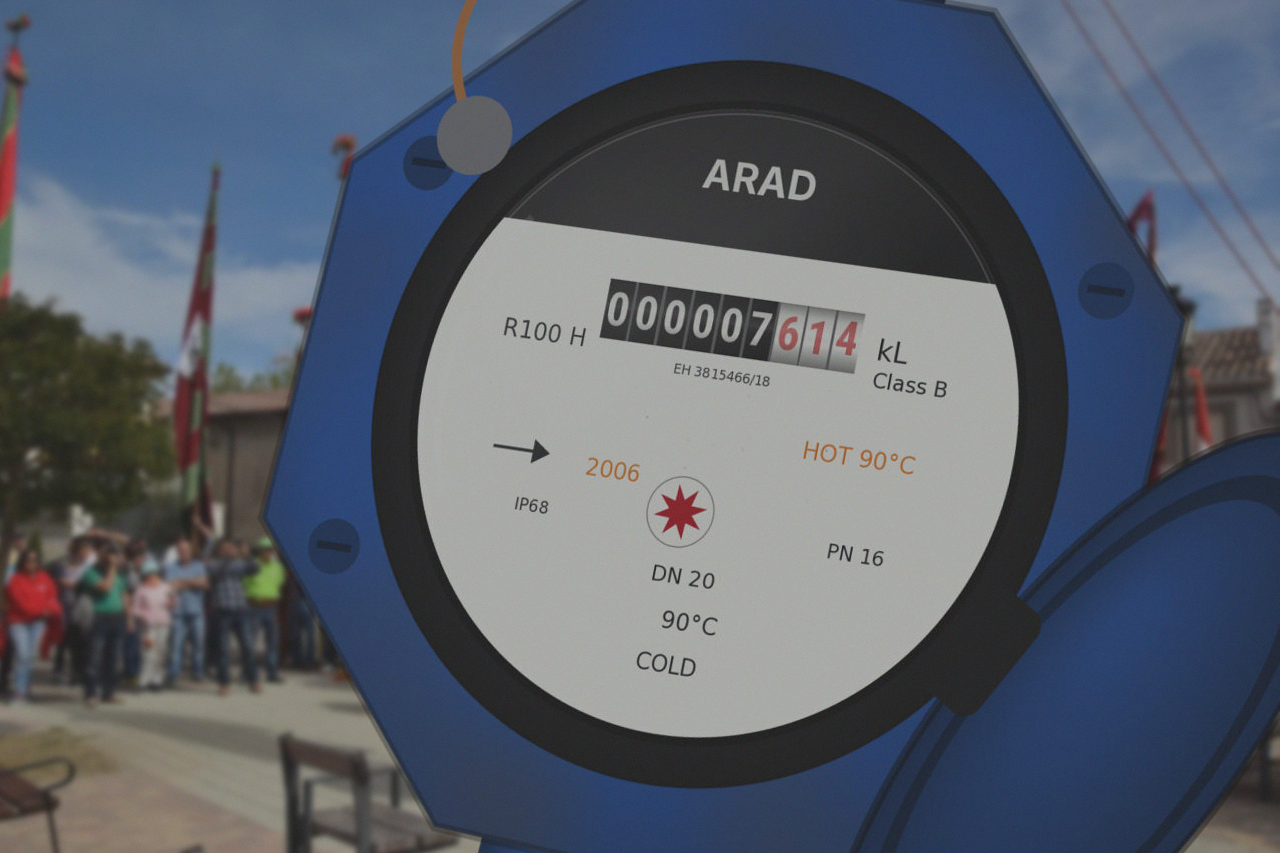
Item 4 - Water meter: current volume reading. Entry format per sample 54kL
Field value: 7.614kL
